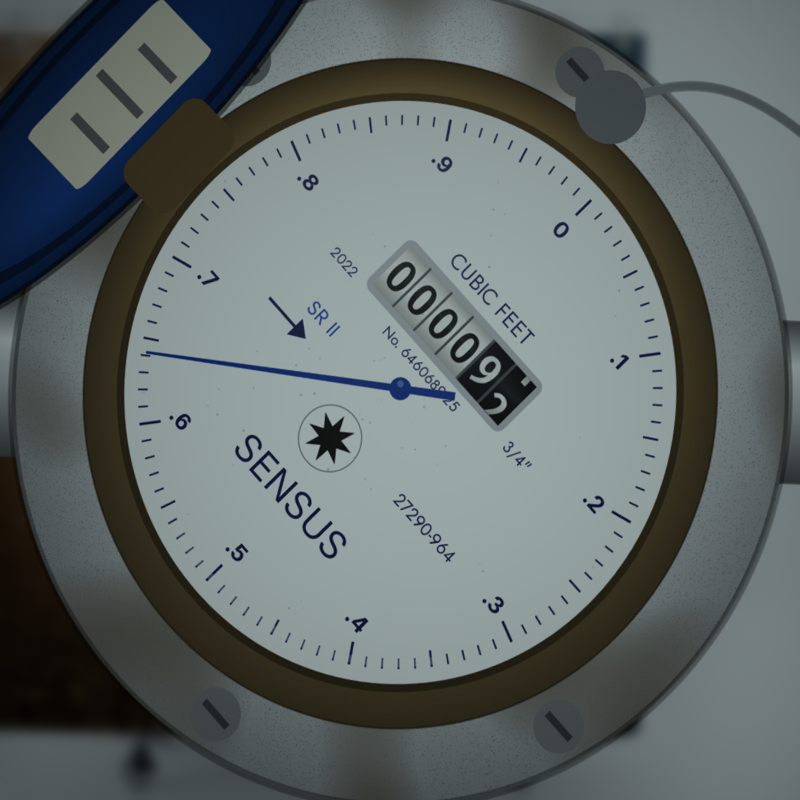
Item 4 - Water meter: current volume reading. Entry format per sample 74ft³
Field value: 91.64ft³
